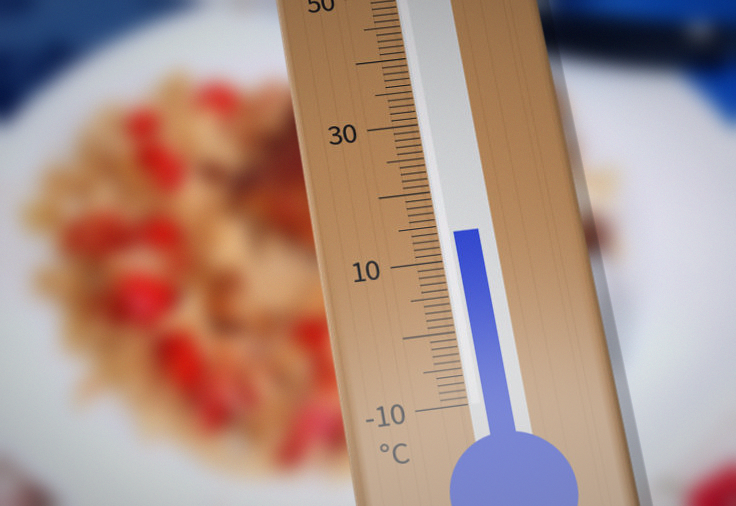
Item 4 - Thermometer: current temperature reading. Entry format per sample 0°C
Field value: 14°C
